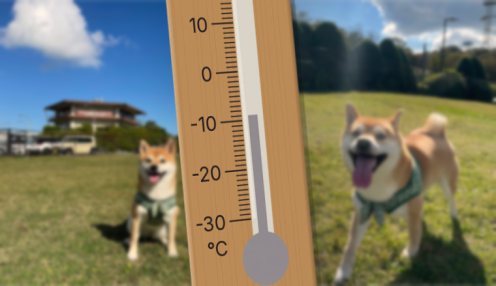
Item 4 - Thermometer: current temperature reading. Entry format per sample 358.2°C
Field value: -9°C
